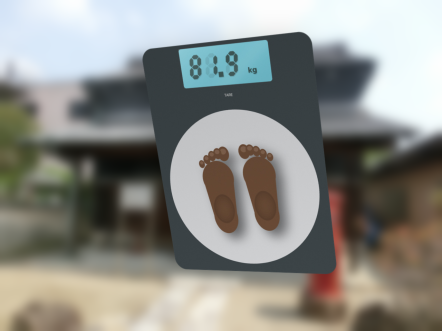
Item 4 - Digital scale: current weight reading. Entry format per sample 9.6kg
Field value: 81.9kg
